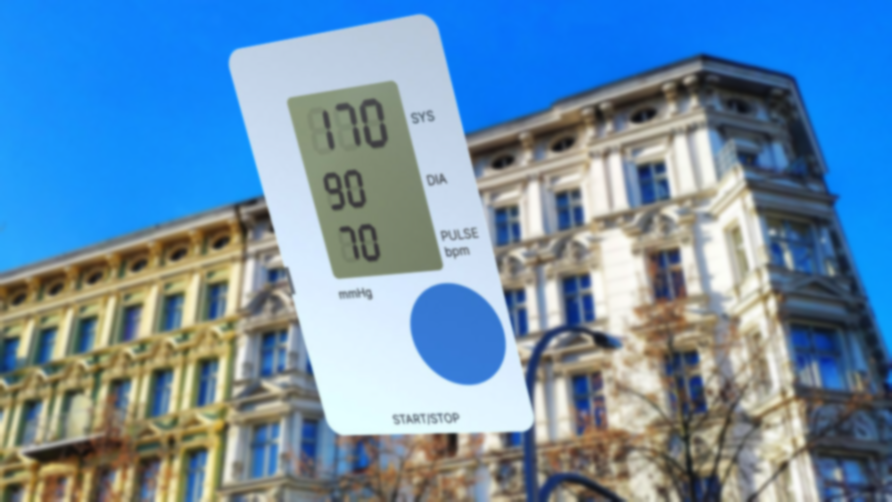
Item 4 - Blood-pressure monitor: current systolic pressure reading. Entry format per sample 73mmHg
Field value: 170mmHg
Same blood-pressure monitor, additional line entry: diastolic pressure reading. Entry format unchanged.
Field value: 90mmHg
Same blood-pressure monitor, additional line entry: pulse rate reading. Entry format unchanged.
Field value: 70bpm
